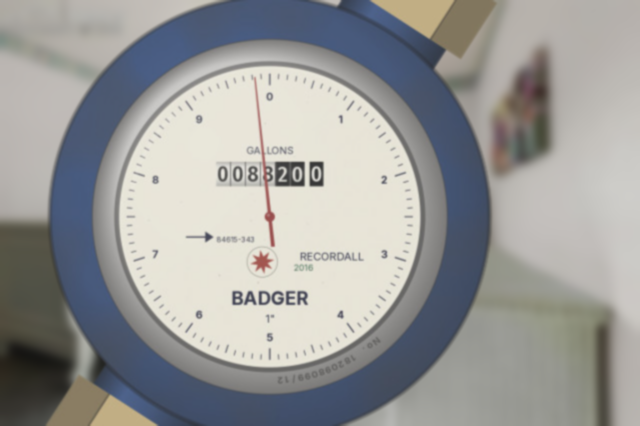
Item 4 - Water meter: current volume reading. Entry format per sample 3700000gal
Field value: 88199.8gal
